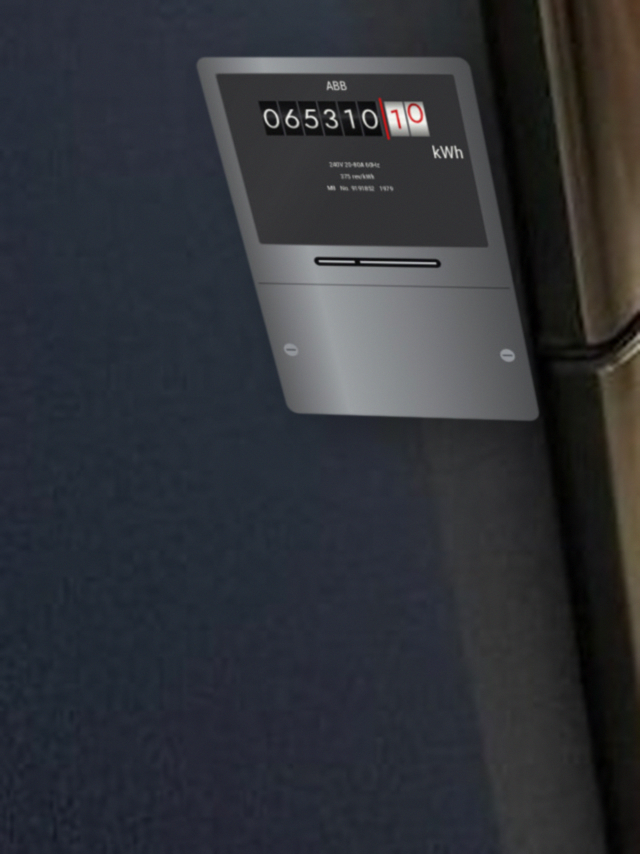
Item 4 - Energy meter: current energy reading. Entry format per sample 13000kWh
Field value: 65310.10kWh
